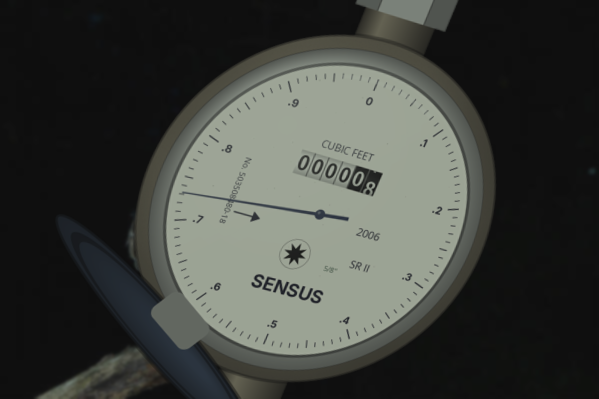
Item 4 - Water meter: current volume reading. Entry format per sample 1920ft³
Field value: 7.73ft³
